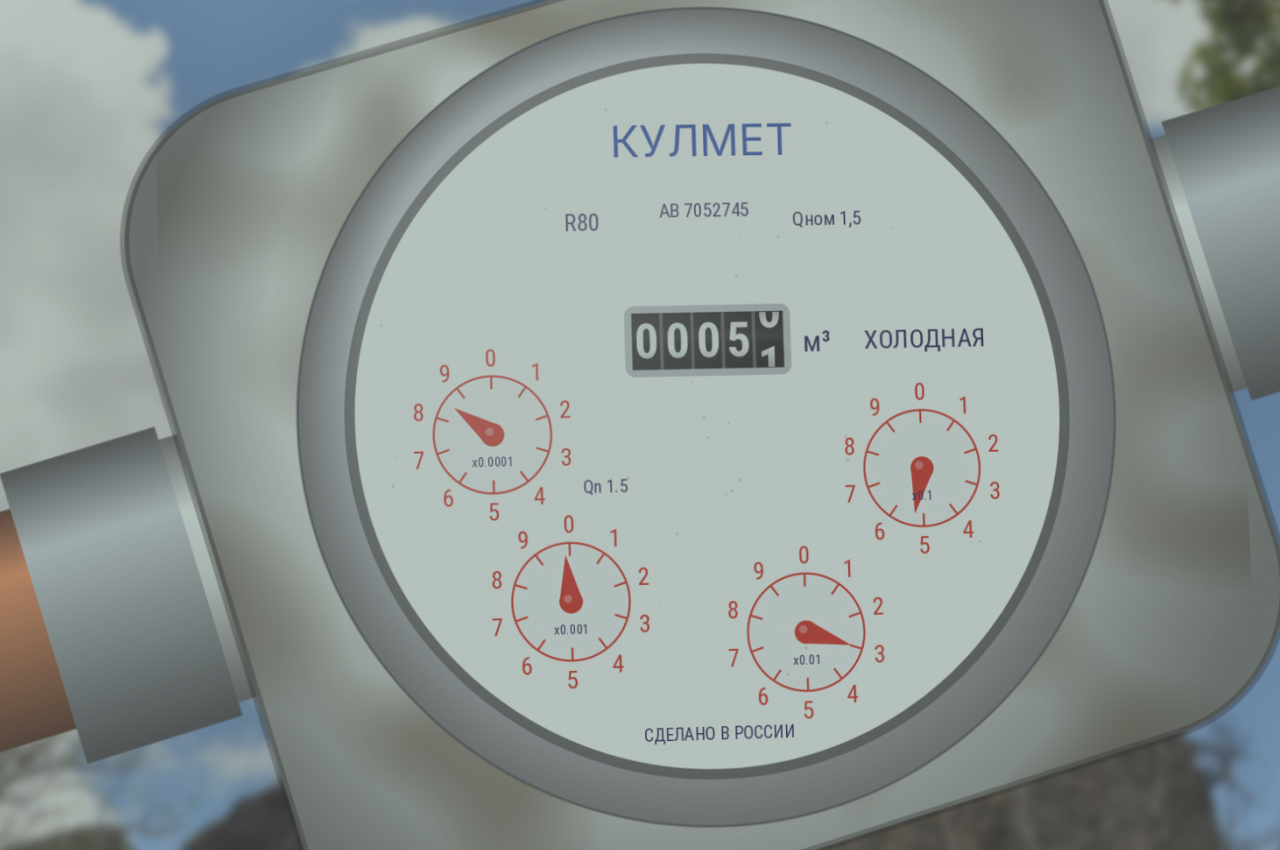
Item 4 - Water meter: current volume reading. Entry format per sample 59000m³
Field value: 50.5298m³
